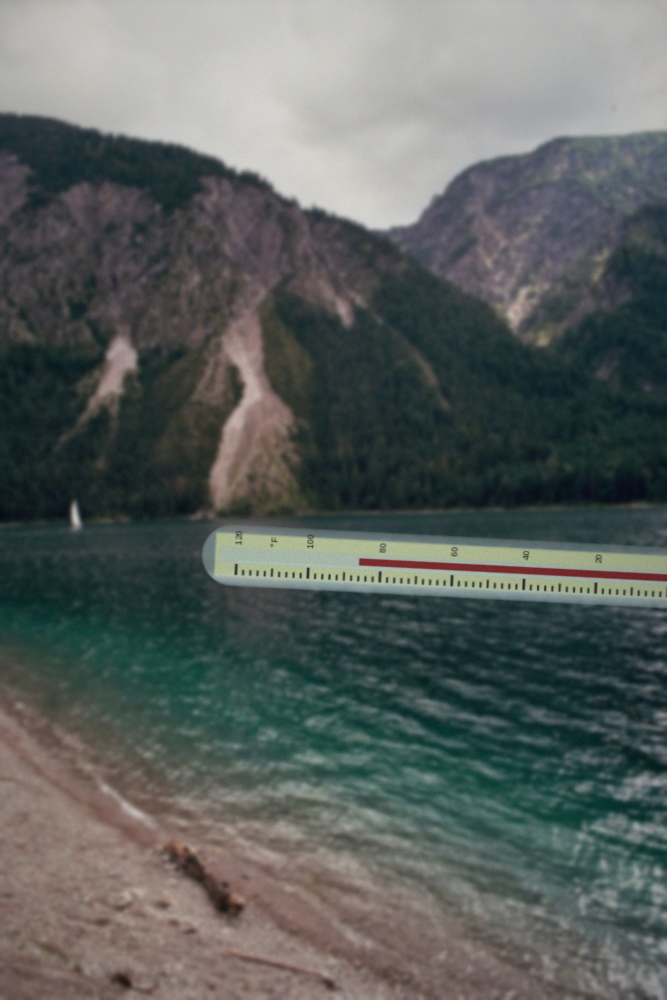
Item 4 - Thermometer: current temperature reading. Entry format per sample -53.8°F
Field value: 86°F
